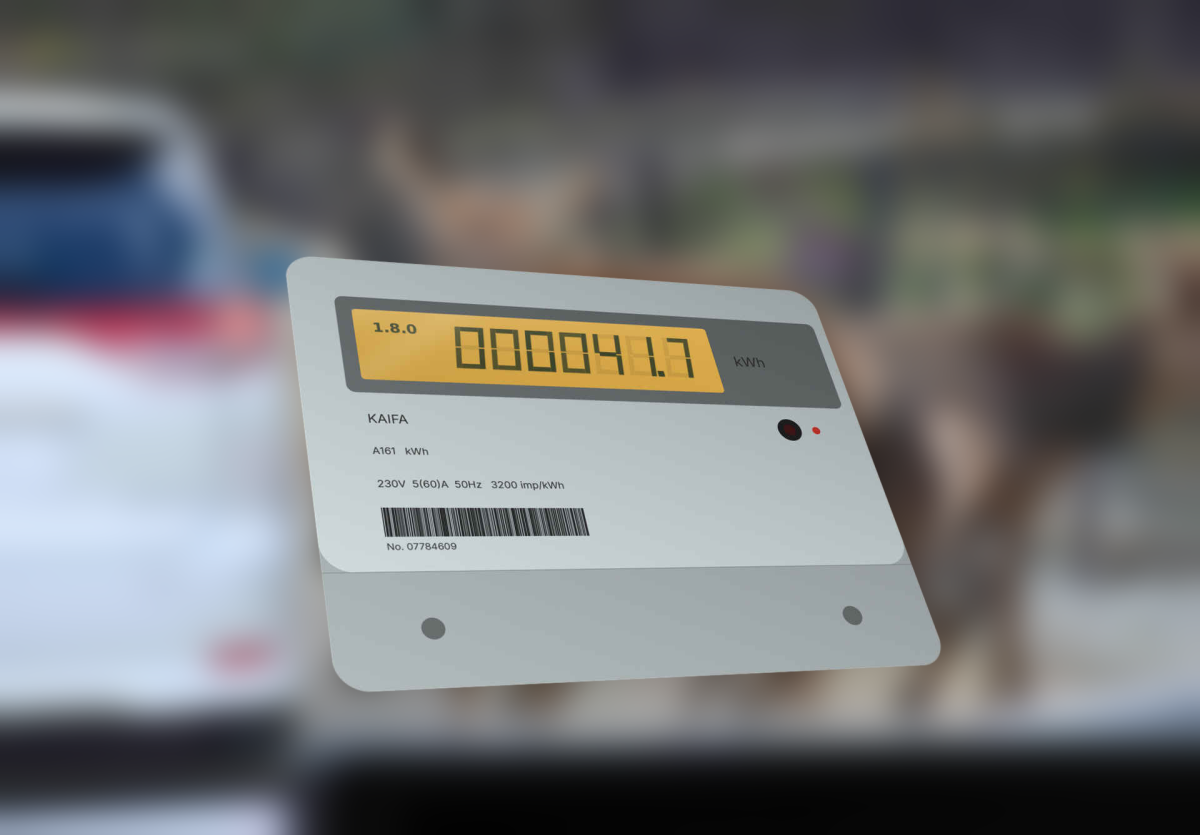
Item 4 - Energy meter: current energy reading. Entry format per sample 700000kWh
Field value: 41.7kWh
